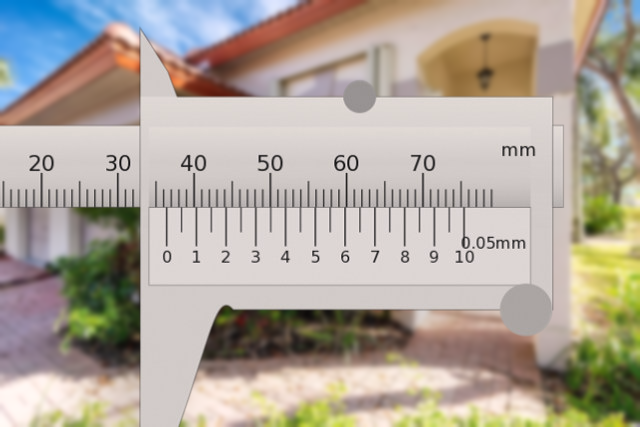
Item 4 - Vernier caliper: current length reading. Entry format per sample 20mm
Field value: 36.4mm
